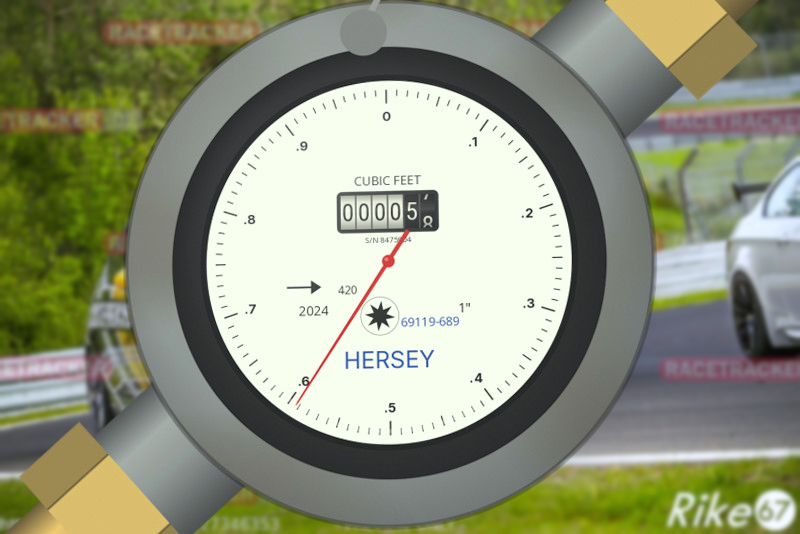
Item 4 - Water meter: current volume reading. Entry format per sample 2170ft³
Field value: 57.59ft³
